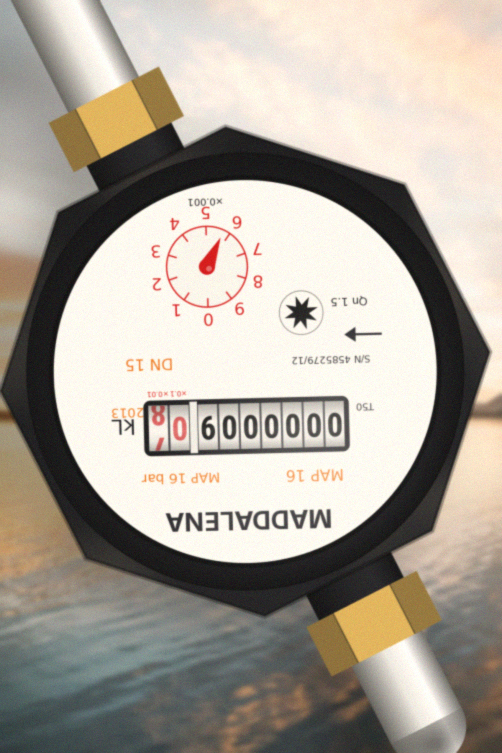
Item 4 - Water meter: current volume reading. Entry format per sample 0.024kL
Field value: 9.075kL
